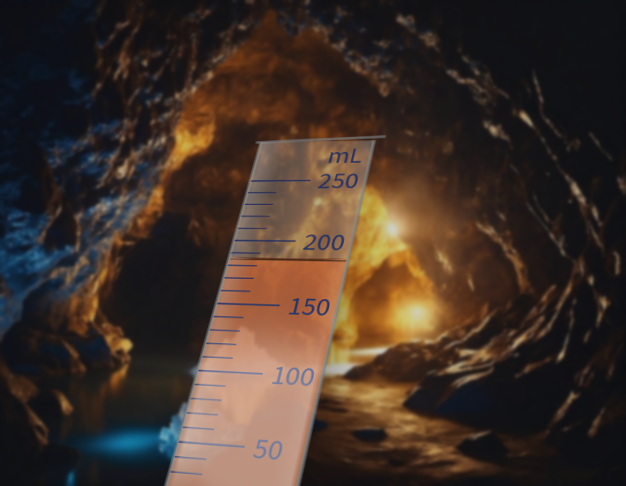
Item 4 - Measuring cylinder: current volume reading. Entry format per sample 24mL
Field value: 185mL
